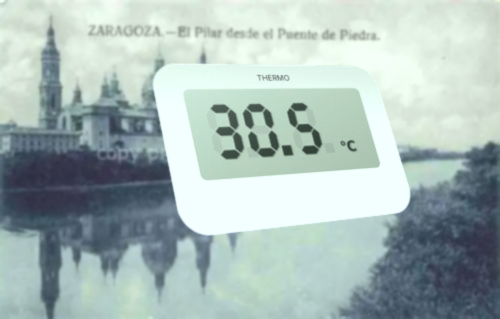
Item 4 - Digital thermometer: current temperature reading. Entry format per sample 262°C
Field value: 30.5°C
